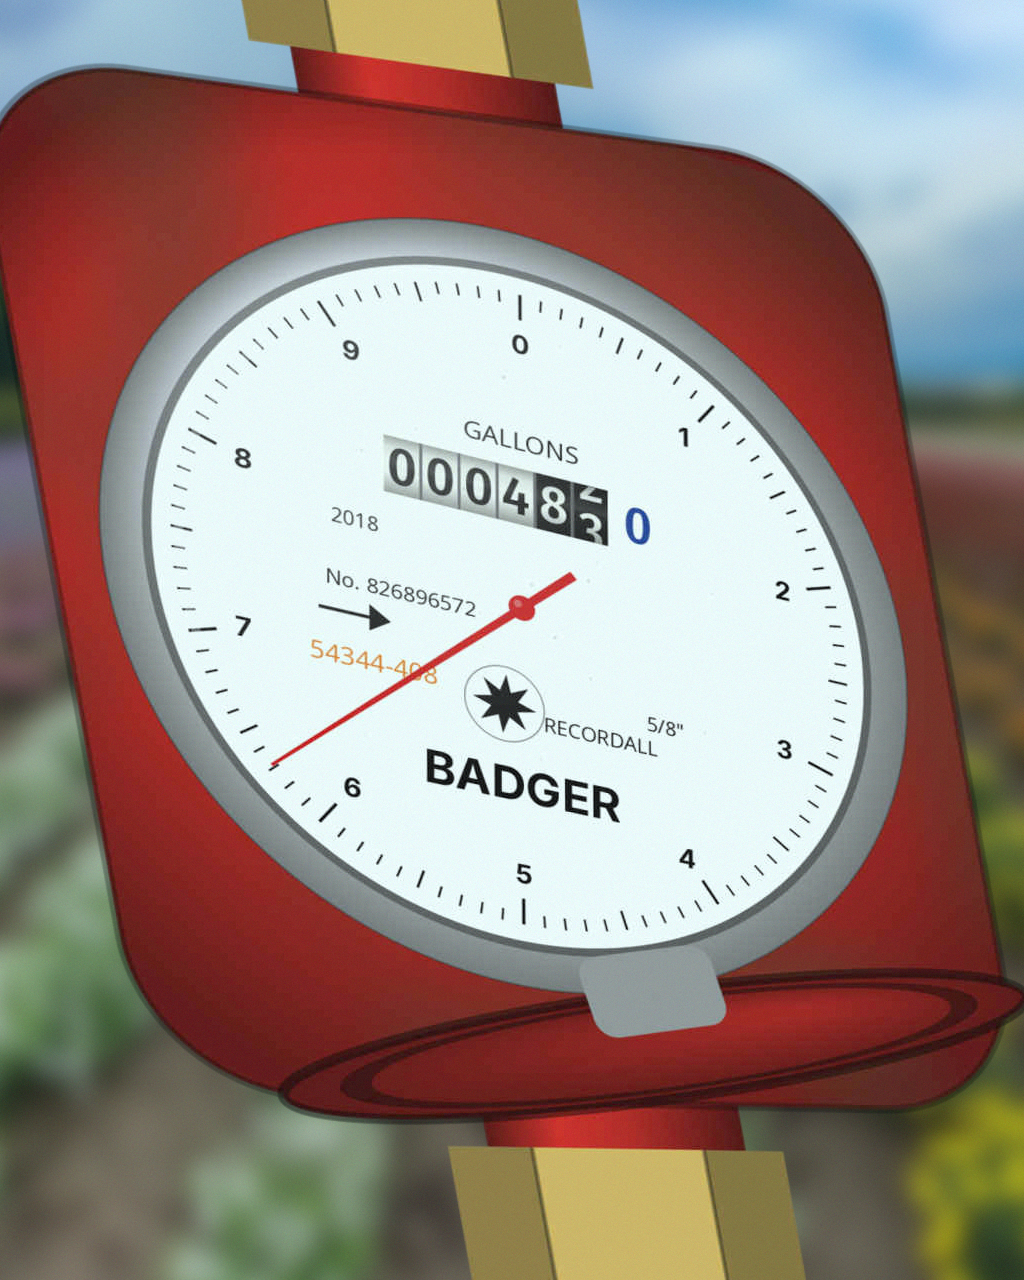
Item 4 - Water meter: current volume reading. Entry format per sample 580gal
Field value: 4826.3gal
